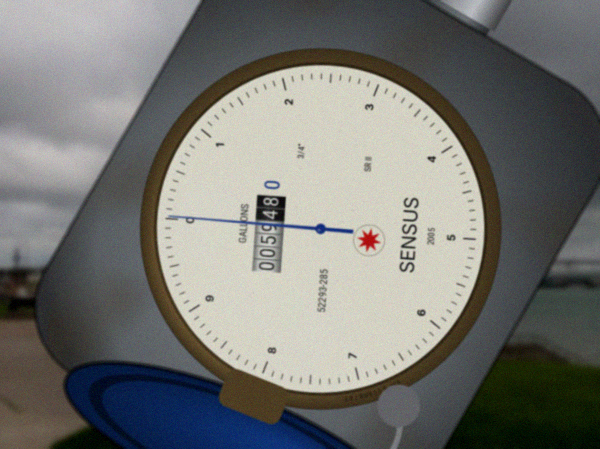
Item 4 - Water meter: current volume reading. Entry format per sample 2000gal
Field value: 59480.0gal
